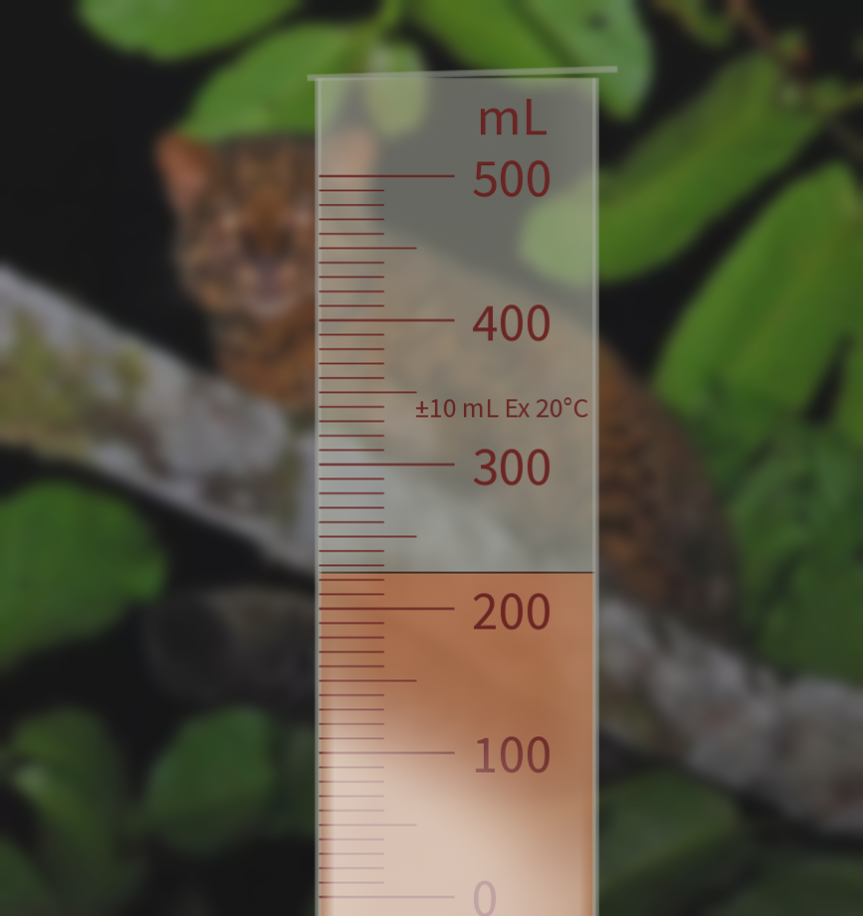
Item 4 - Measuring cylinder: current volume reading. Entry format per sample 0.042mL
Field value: 225mL
